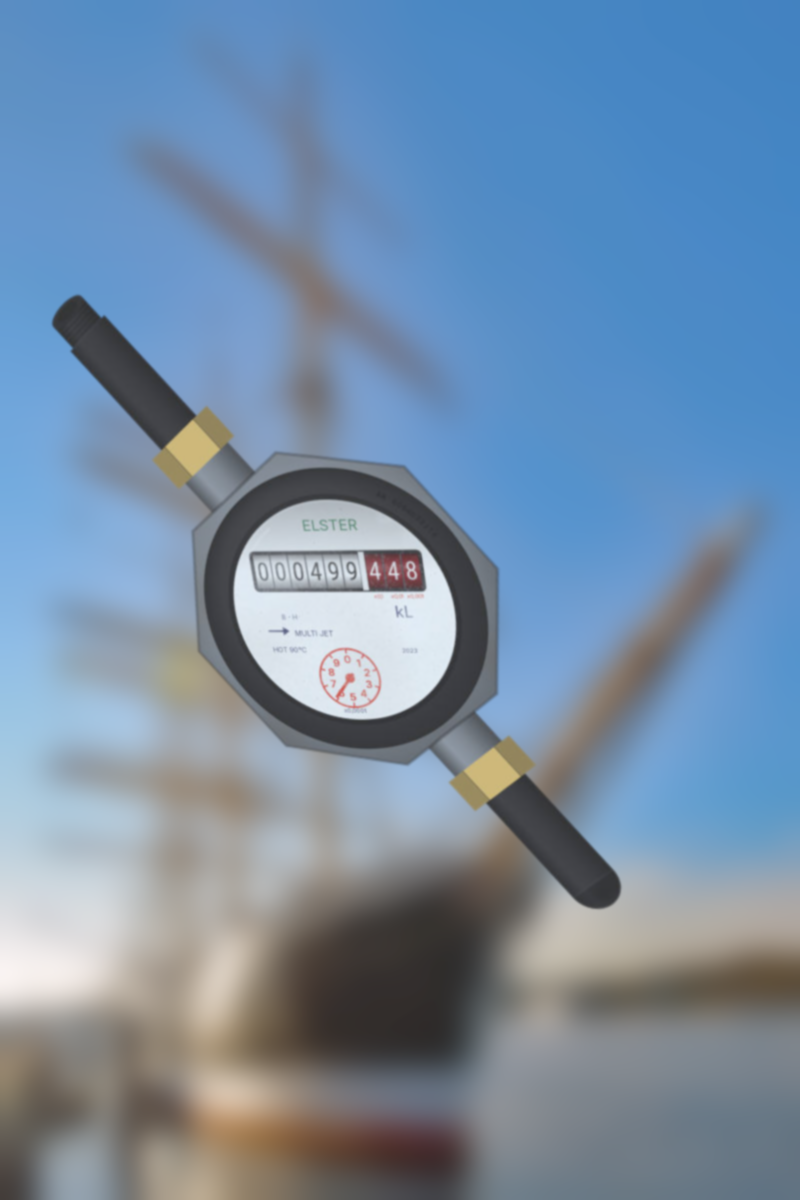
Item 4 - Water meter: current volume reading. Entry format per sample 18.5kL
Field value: 499.4486kL
